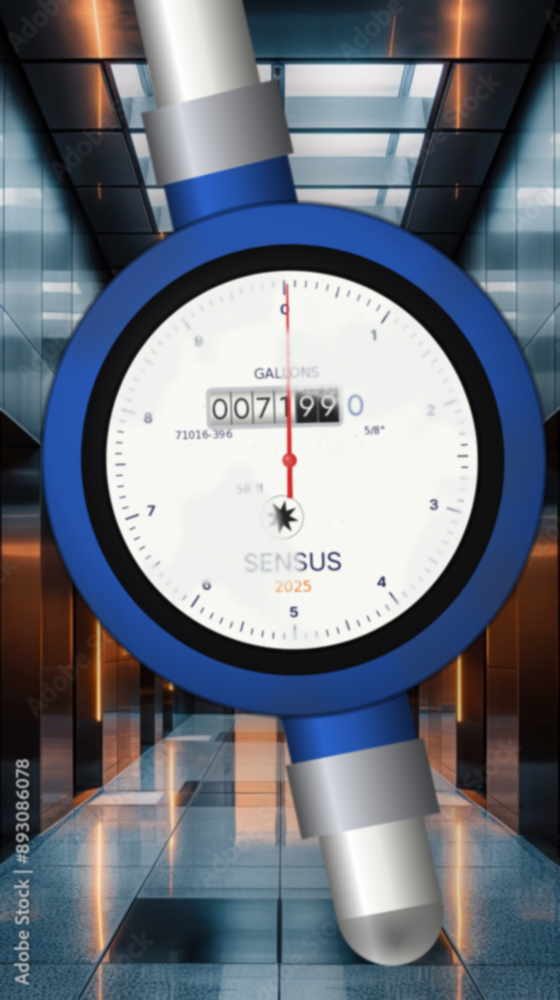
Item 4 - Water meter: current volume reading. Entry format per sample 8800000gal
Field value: 71990.0gal
